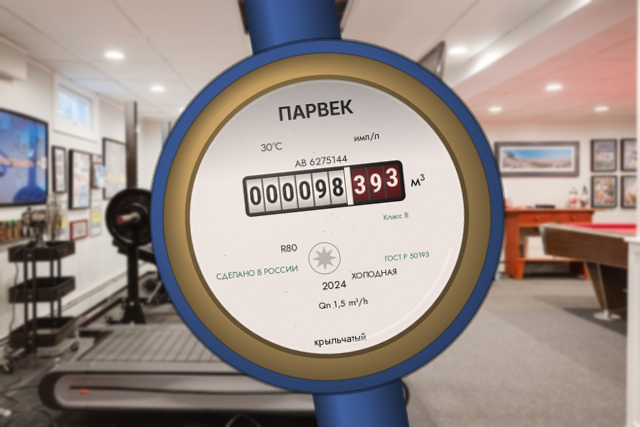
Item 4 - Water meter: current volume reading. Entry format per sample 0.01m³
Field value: 98.393m³
